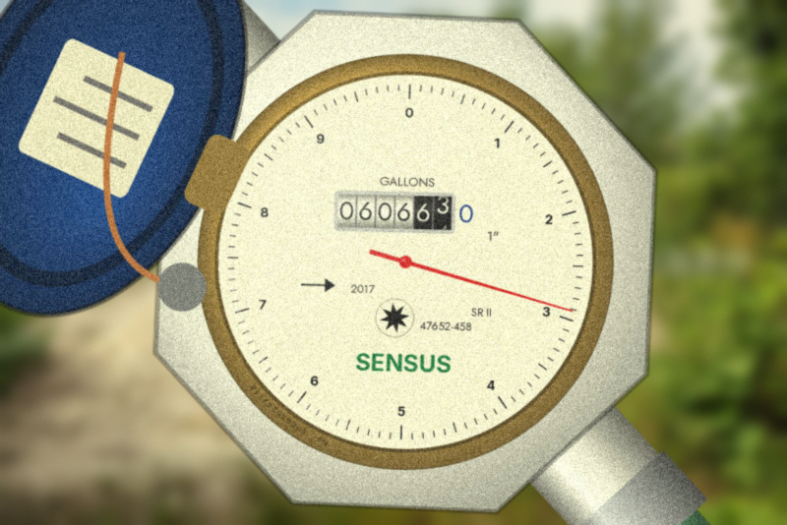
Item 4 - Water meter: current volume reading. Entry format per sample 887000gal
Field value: 606632.9gal
